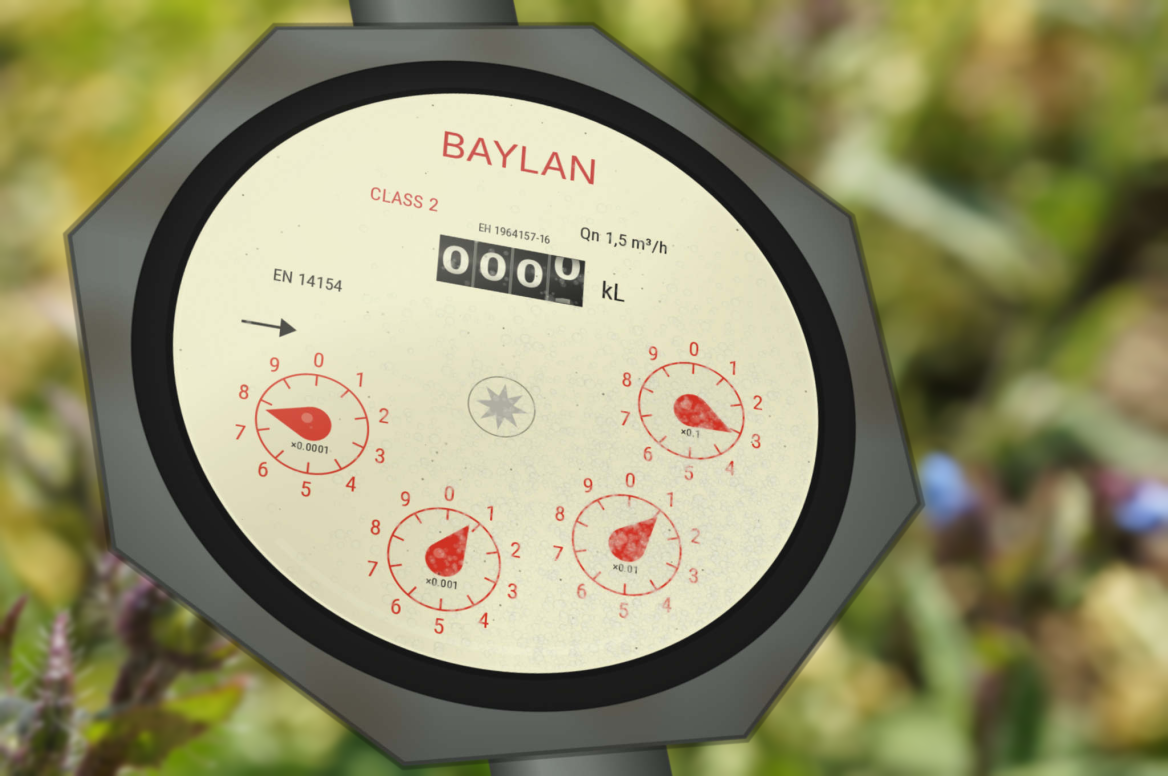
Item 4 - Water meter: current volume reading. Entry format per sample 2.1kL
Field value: 0.3107kL
